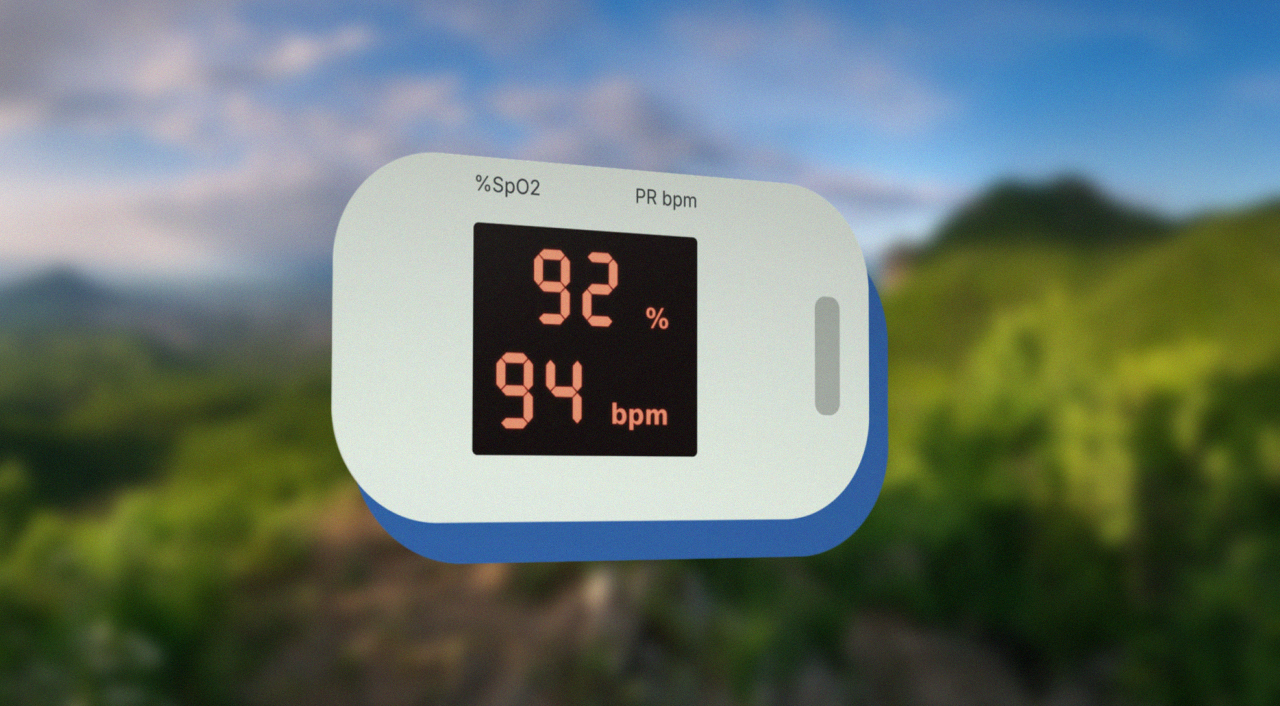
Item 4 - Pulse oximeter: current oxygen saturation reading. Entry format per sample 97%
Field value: 92%
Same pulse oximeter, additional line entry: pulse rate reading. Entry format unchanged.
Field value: 94bpm
